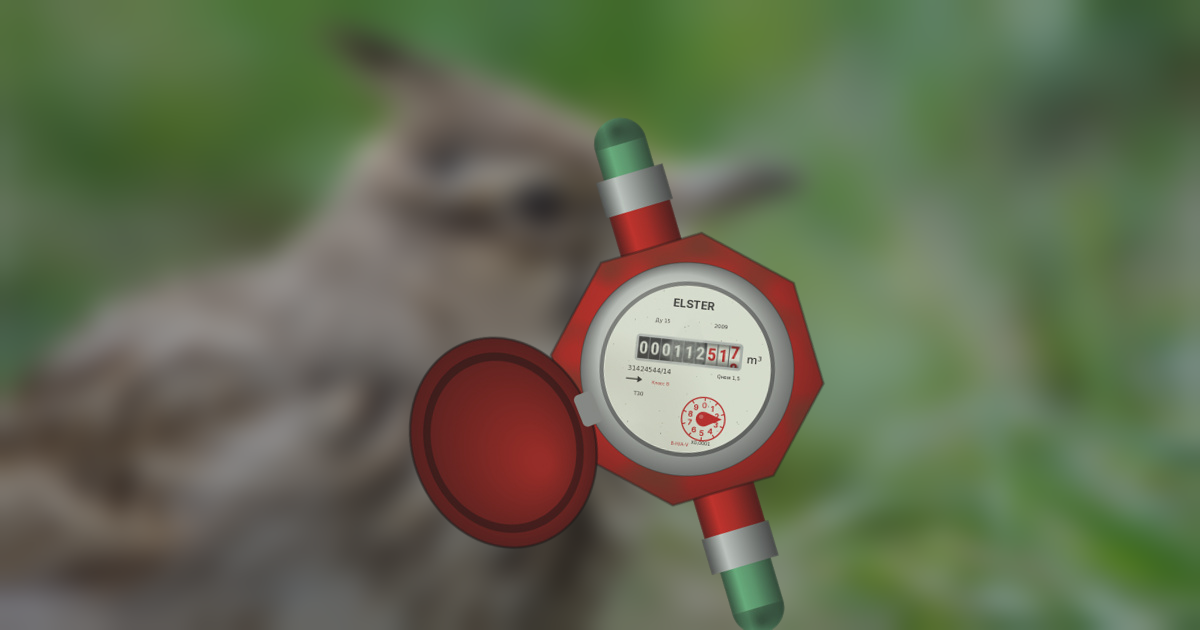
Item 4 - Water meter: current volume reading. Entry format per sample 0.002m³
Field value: 112.5172m³
